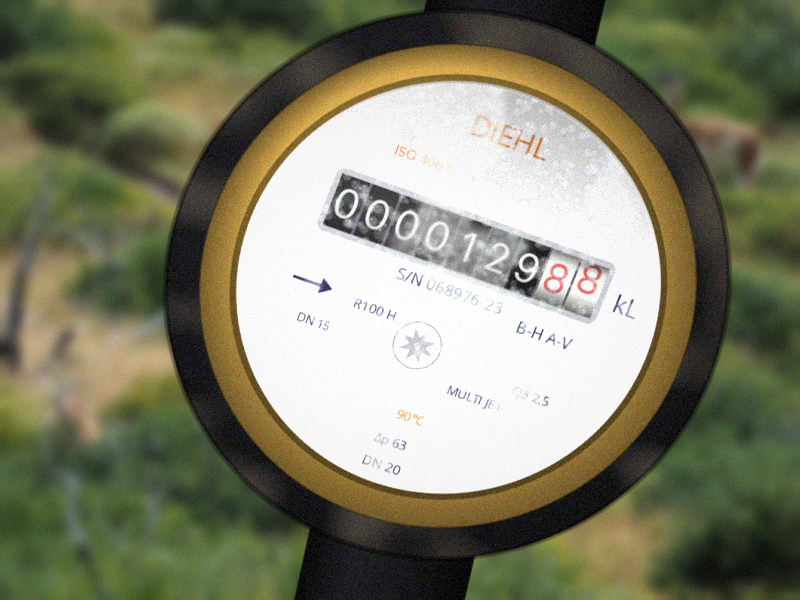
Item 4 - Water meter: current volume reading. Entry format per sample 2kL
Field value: 129.88kL
